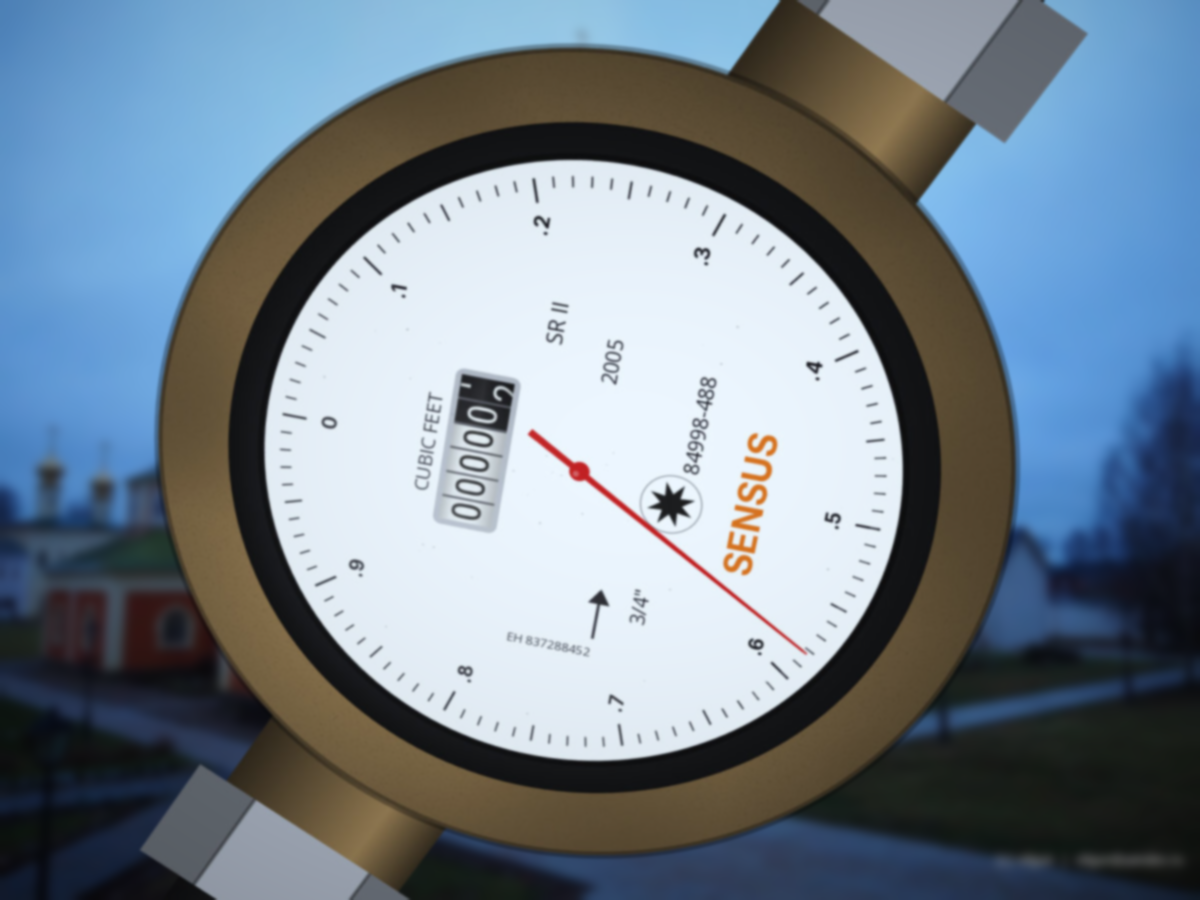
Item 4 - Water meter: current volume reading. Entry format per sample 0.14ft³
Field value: 1.58ft³
